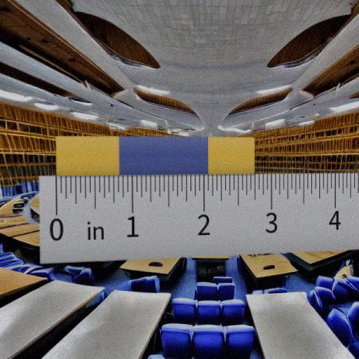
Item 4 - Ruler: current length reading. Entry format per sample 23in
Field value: 2.75in
